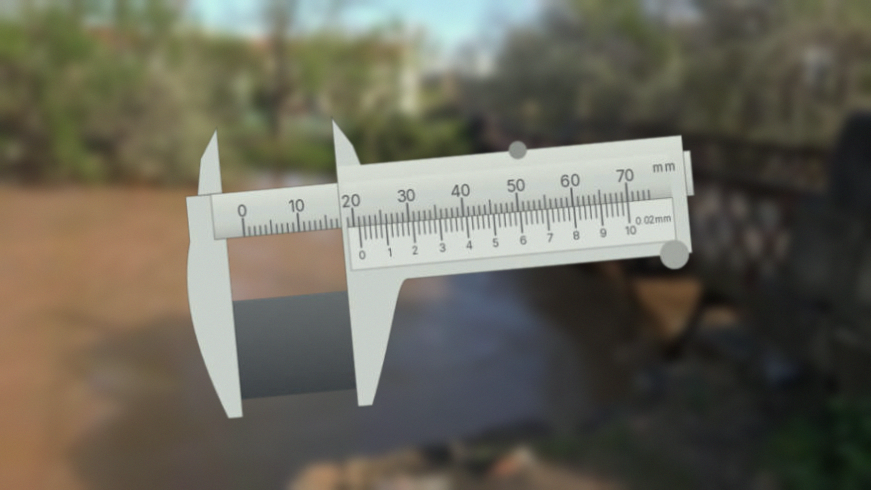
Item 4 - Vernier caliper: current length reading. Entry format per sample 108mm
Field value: 21.0mm
